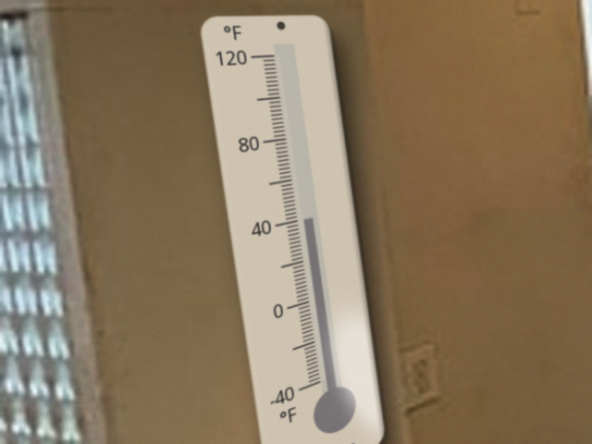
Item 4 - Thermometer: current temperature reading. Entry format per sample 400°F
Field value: 40°F
